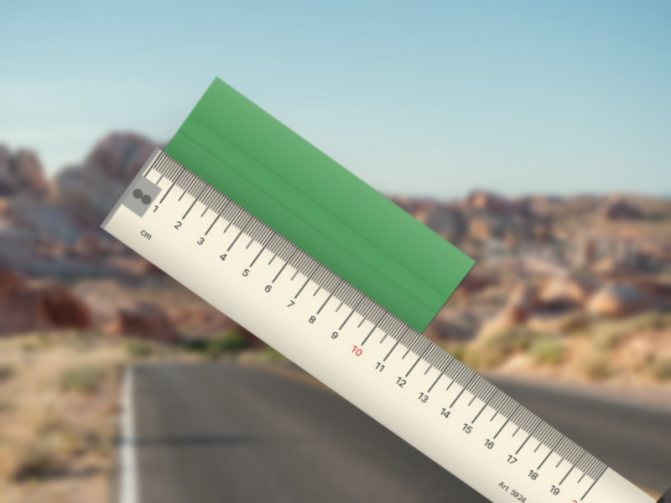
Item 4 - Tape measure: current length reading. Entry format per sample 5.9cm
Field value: 11.5cm
